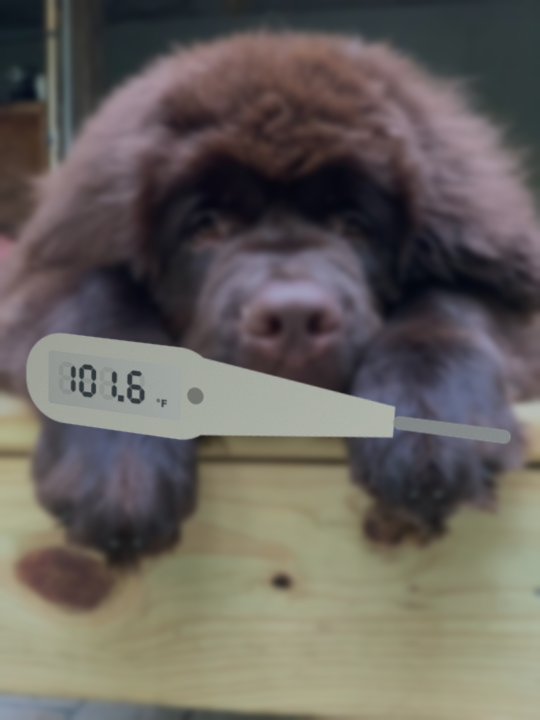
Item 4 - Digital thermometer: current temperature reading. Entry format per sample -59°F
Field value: 101.6°F
